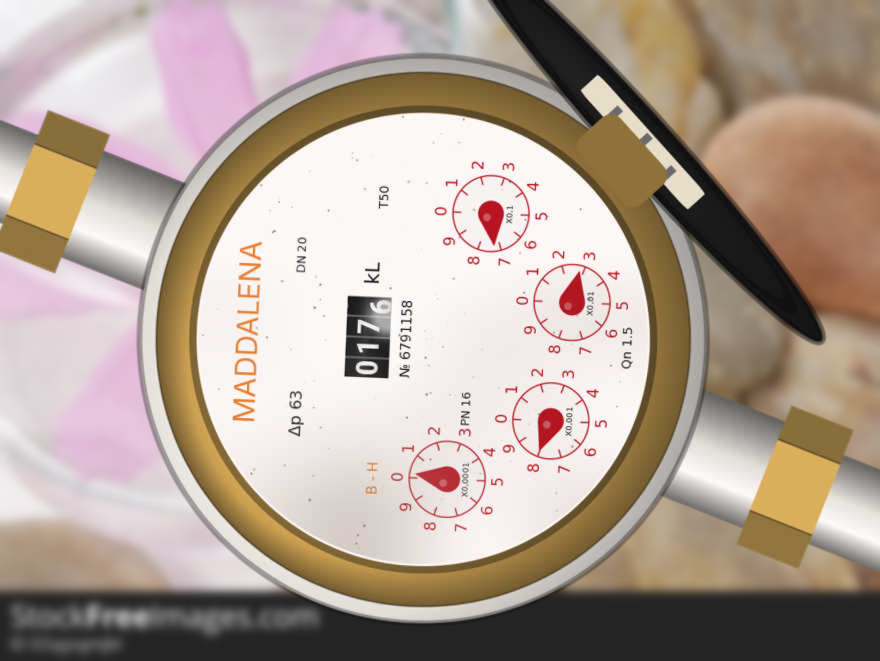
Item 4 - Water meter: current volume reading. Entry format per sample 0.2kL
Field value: 175.7280kL
